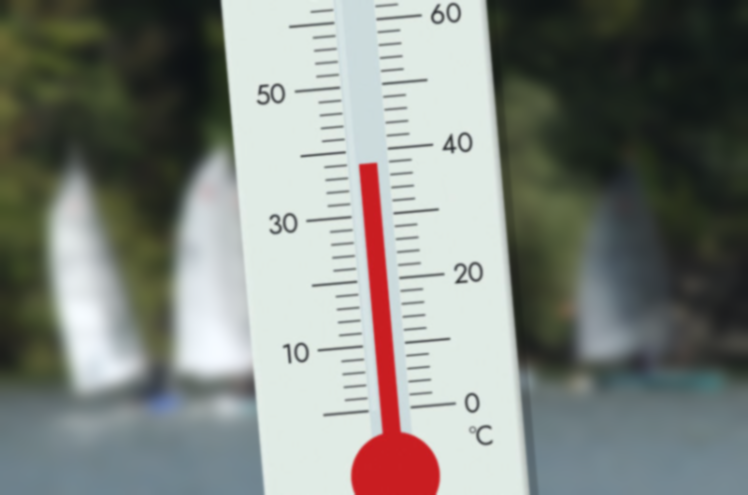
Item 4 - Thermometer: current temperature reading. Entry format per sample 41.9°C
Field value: 38°C
